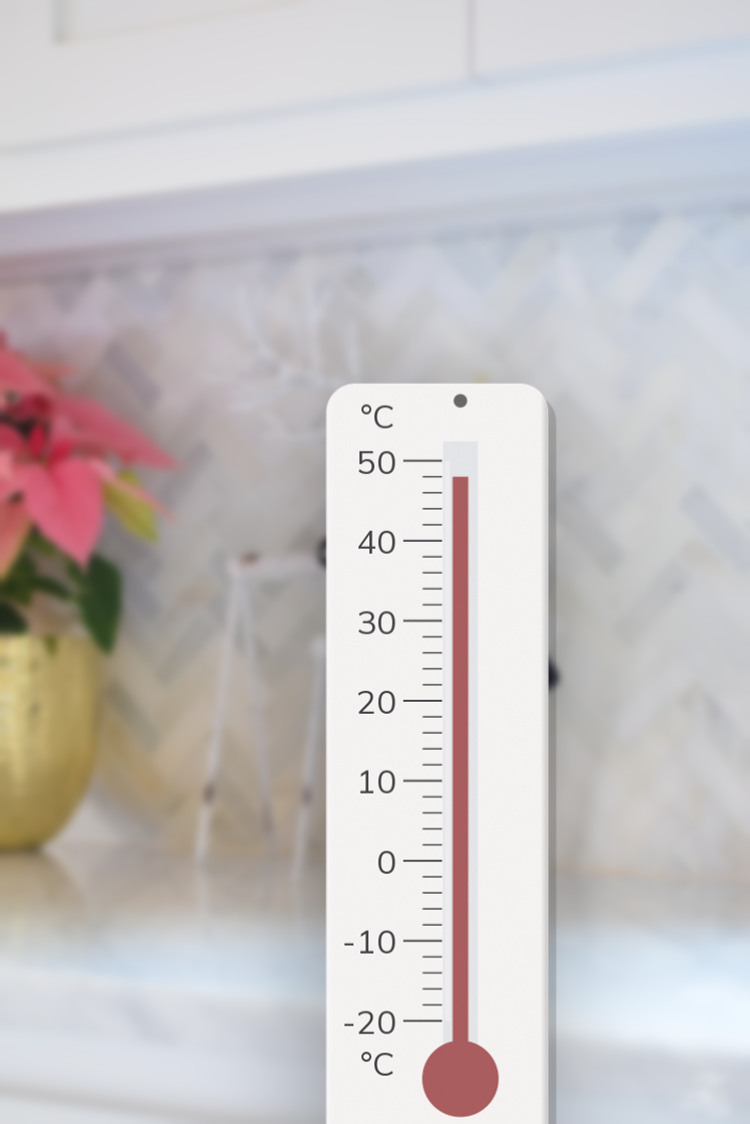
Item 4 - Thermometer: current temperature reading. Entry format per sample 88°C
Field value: 48°C
